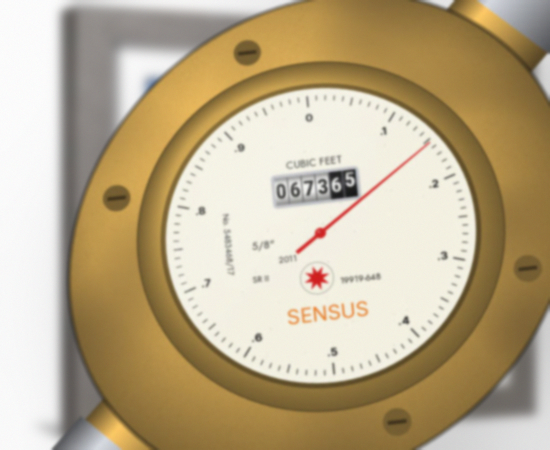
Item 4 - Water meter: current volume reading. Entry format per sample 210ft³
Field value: 67365.15ft³
